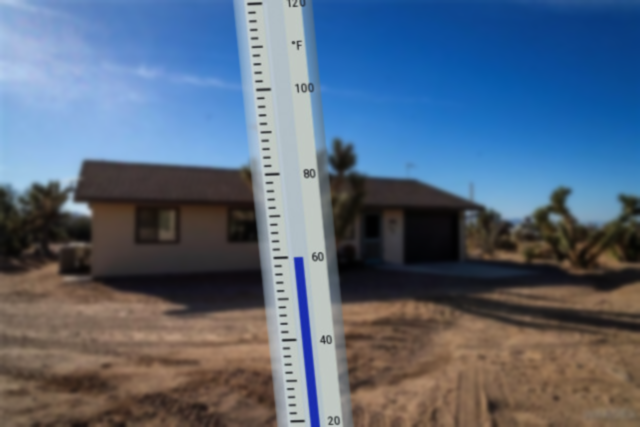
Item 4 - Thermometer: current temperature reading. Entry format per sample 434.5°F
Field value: 60°F
